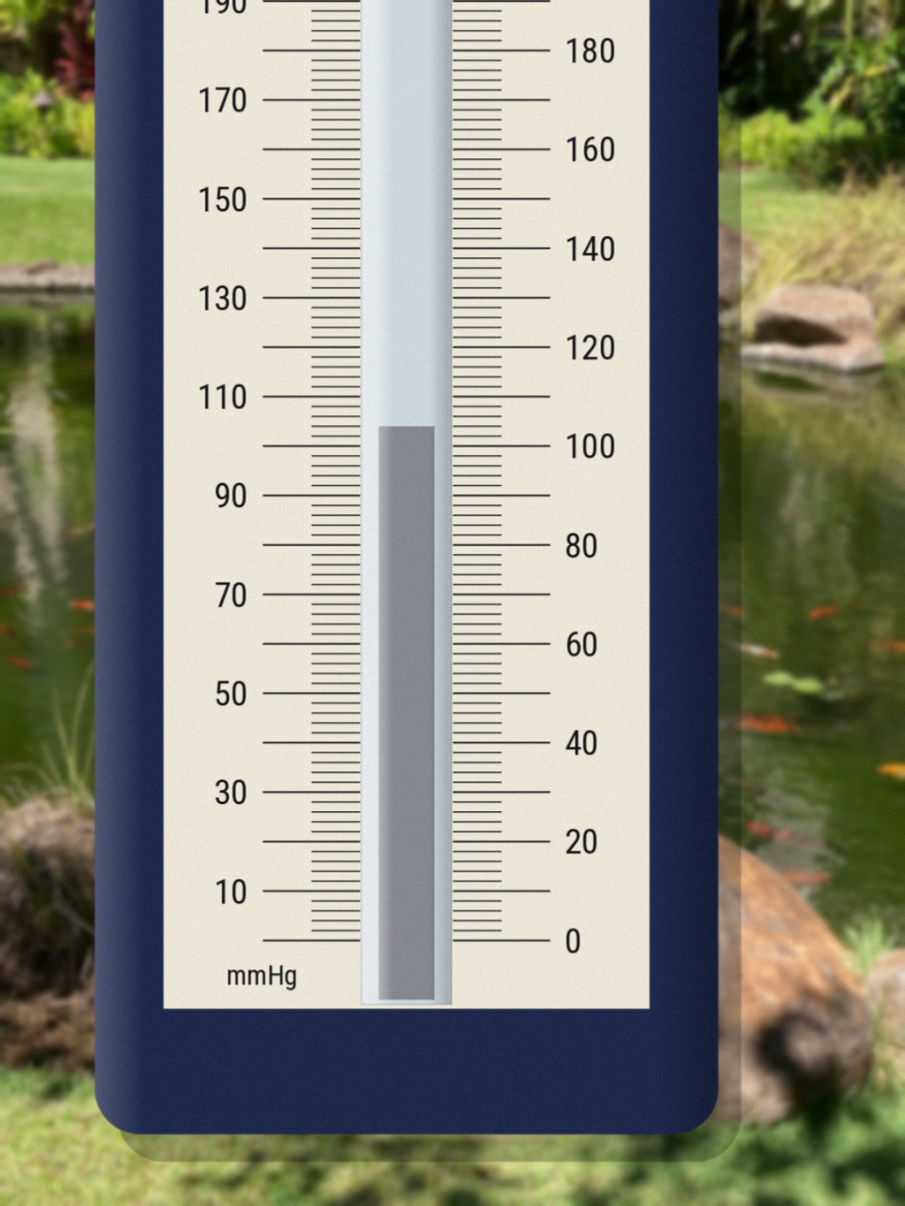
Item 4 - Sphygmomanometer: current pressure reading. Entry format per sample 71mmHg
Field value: 104mmHg
